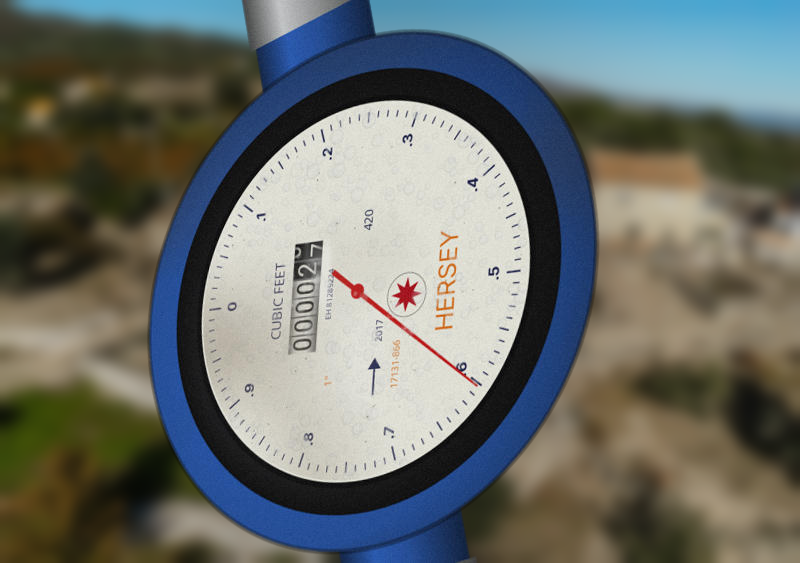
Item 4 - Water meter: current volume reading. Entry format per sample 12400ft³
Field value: 26.60ft³
